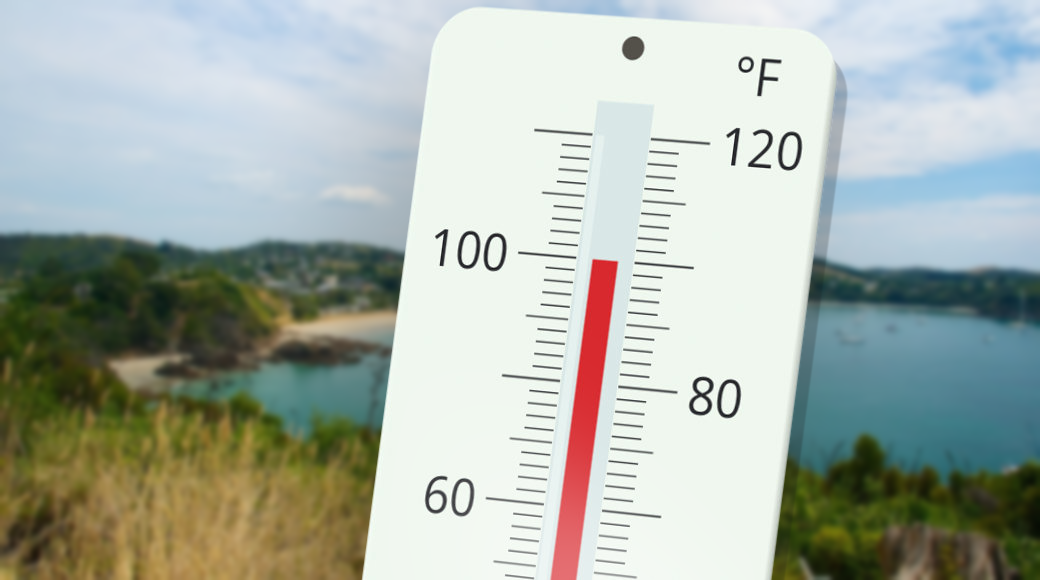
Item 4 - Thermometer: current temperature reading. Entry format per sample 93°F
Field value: 100°F
